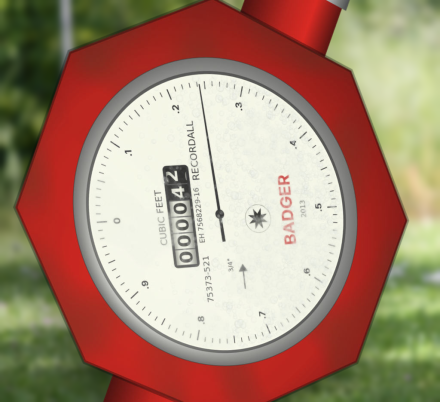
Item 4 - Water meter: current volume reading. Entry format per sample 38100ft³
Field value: 42.24ft³
